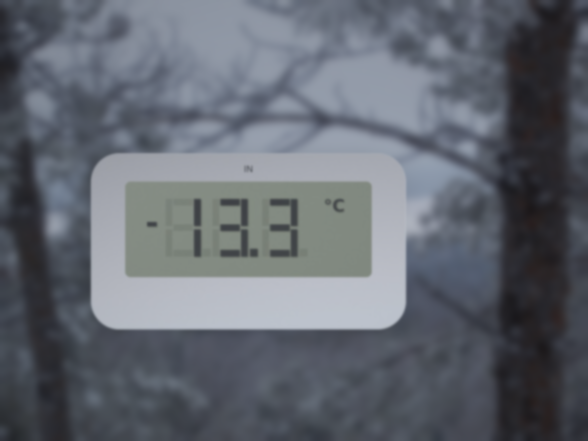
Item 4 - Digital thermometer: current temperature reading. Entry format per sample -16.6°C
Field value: -13.3°C
